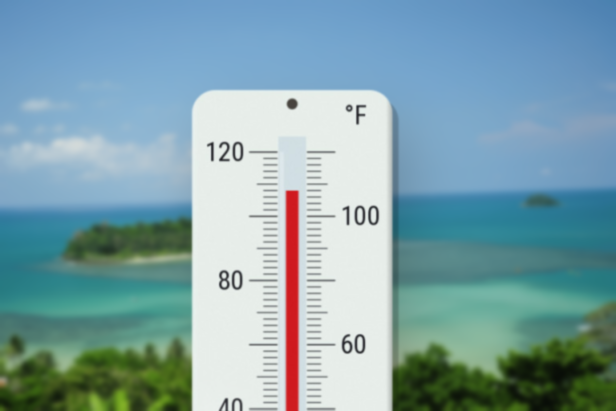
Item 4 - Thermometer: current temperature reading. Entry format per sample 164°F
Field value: 108°F
